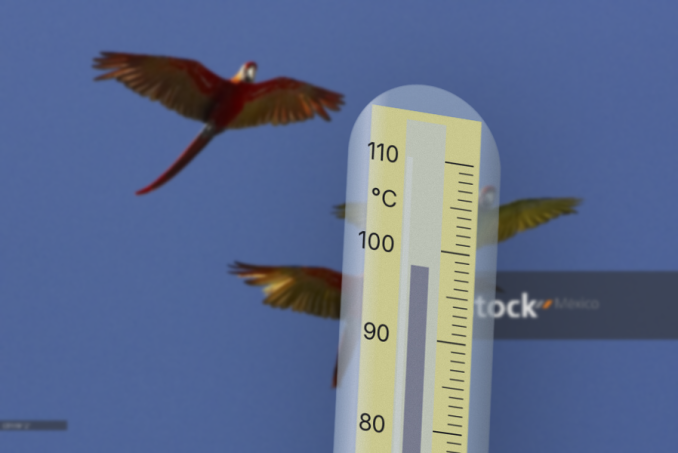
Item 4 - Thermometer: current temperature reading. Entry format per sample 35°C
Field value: 98°C
